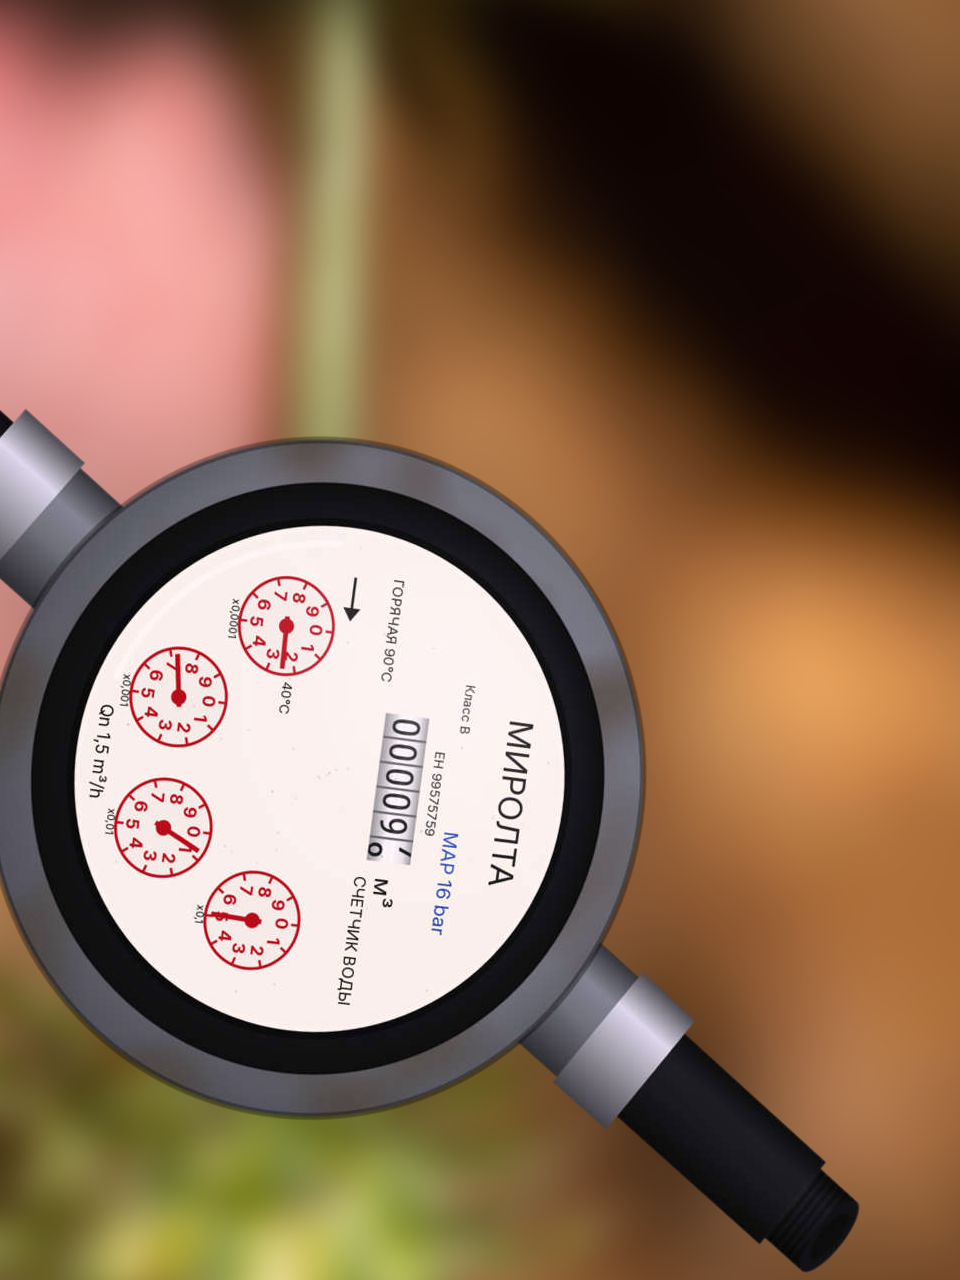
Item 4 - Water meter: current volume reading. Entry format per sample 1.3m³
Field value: 97.5072m³
